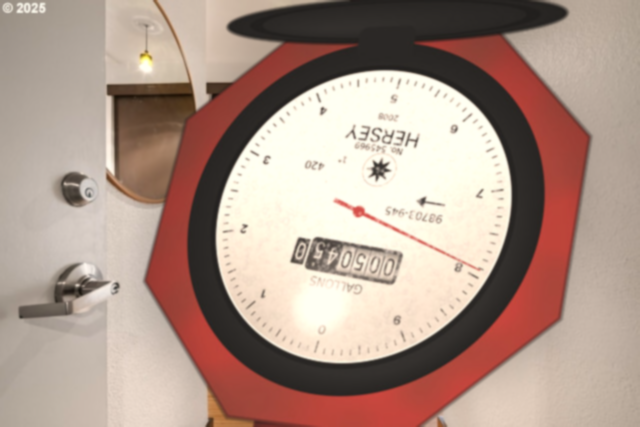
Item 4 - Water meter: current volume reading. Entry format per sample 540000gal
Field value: 50447.9gal
